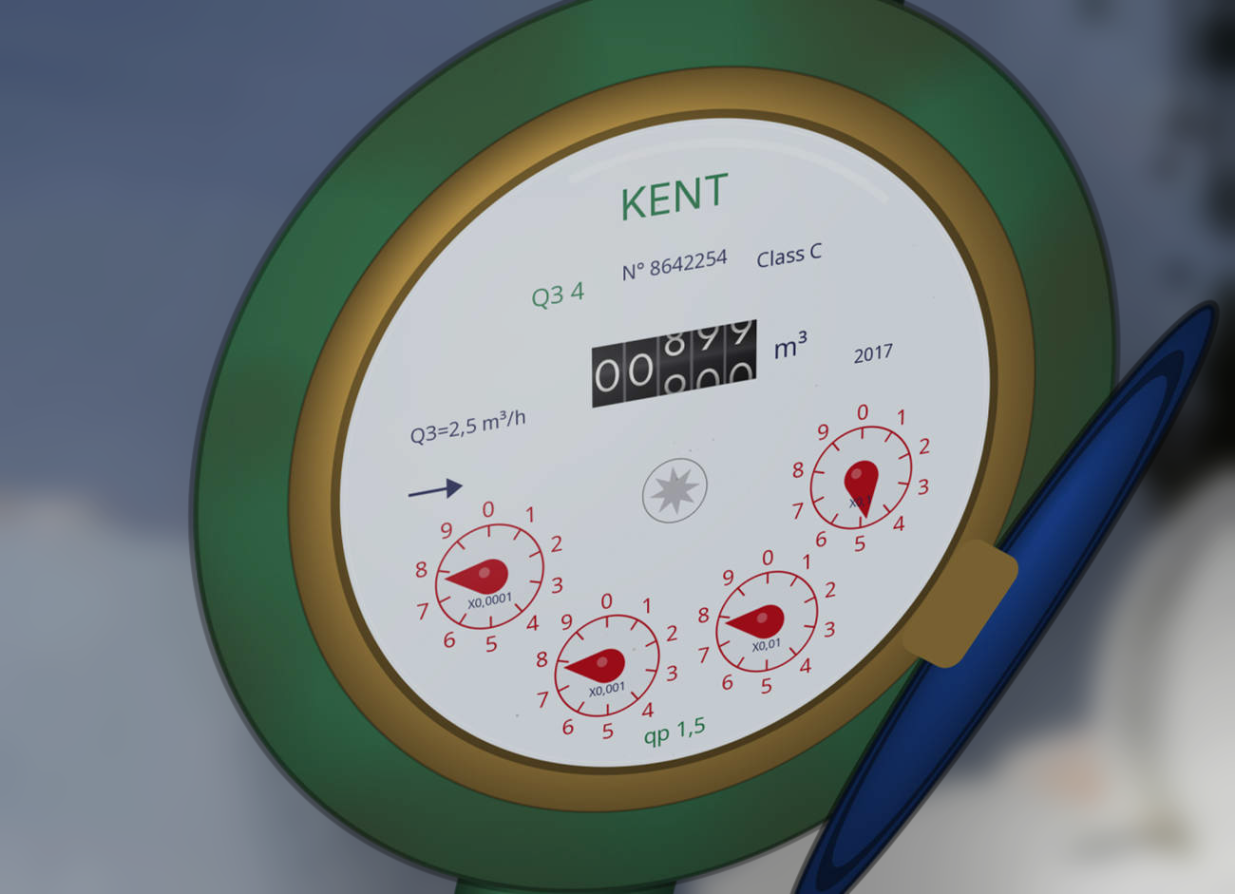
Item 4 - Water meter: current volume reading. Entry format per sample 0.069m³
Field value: 899.4777m³
